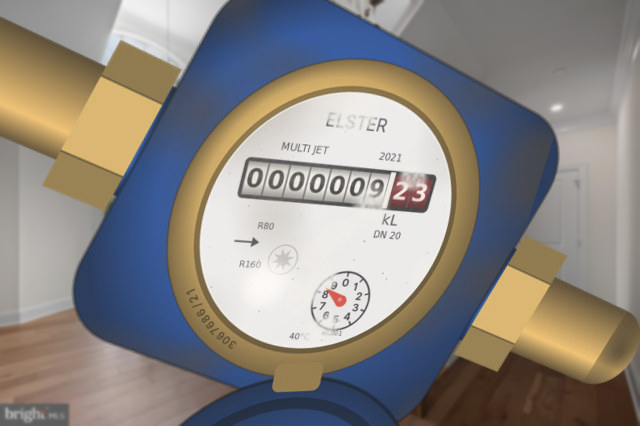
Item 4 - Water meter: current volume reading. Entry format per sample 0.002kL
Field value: 9.238kL
